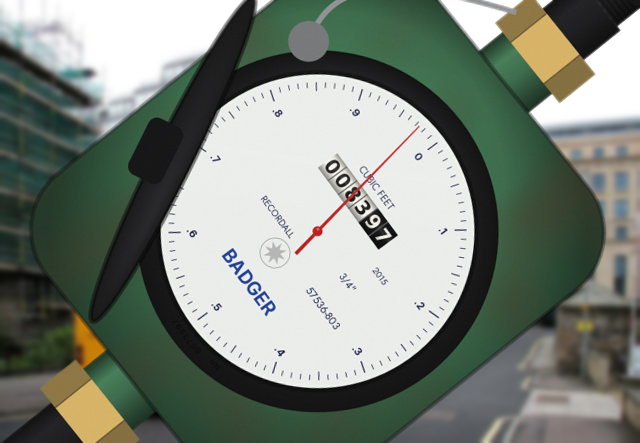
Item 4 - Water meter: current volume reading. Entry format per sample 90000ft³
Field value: 8396.97ft³
